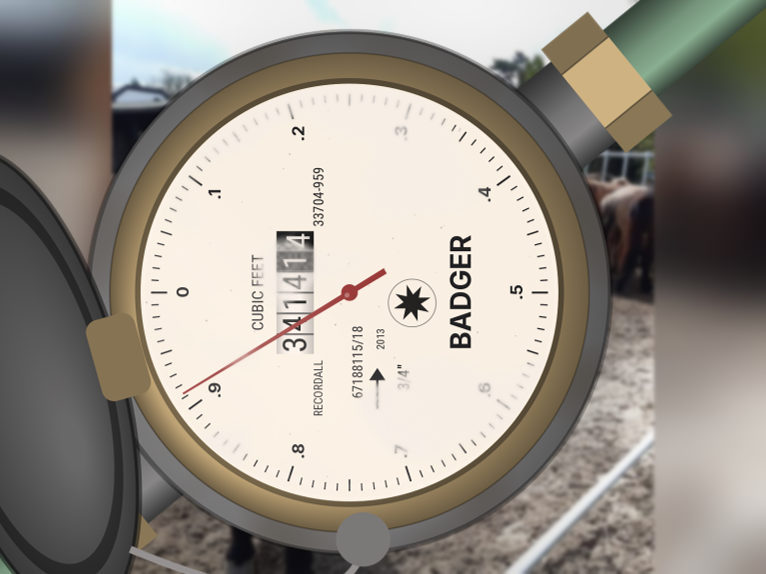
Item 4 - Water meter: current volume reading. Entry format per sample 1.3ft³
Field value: 341413.91ft³
